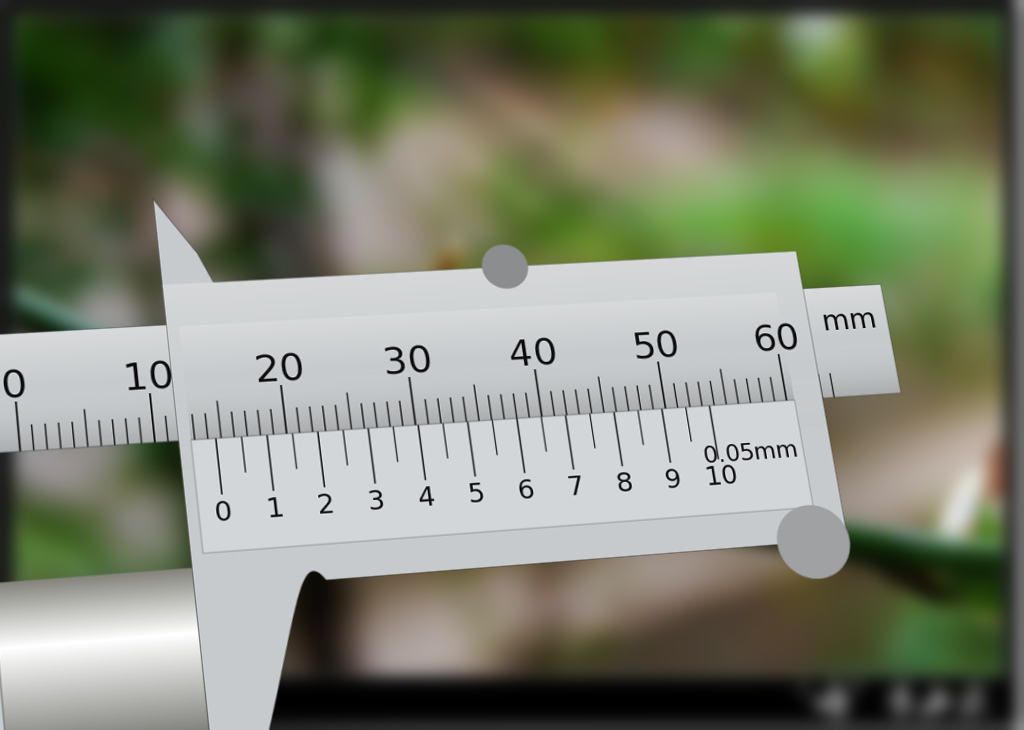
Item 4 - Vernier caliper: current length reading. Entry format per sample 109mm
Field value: 14.6mm
